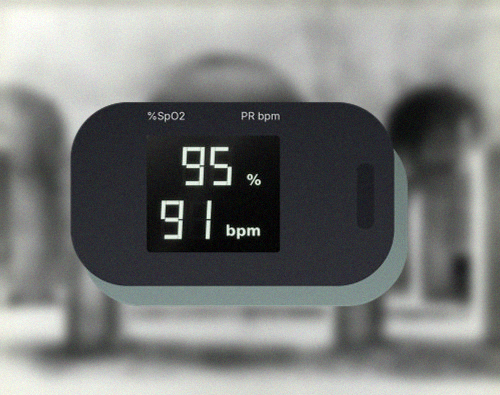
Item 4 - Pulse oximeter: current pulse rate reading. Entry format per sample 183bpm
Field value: 91bpm
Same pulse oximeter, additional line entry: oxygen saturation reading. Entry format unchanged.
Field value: 95%
